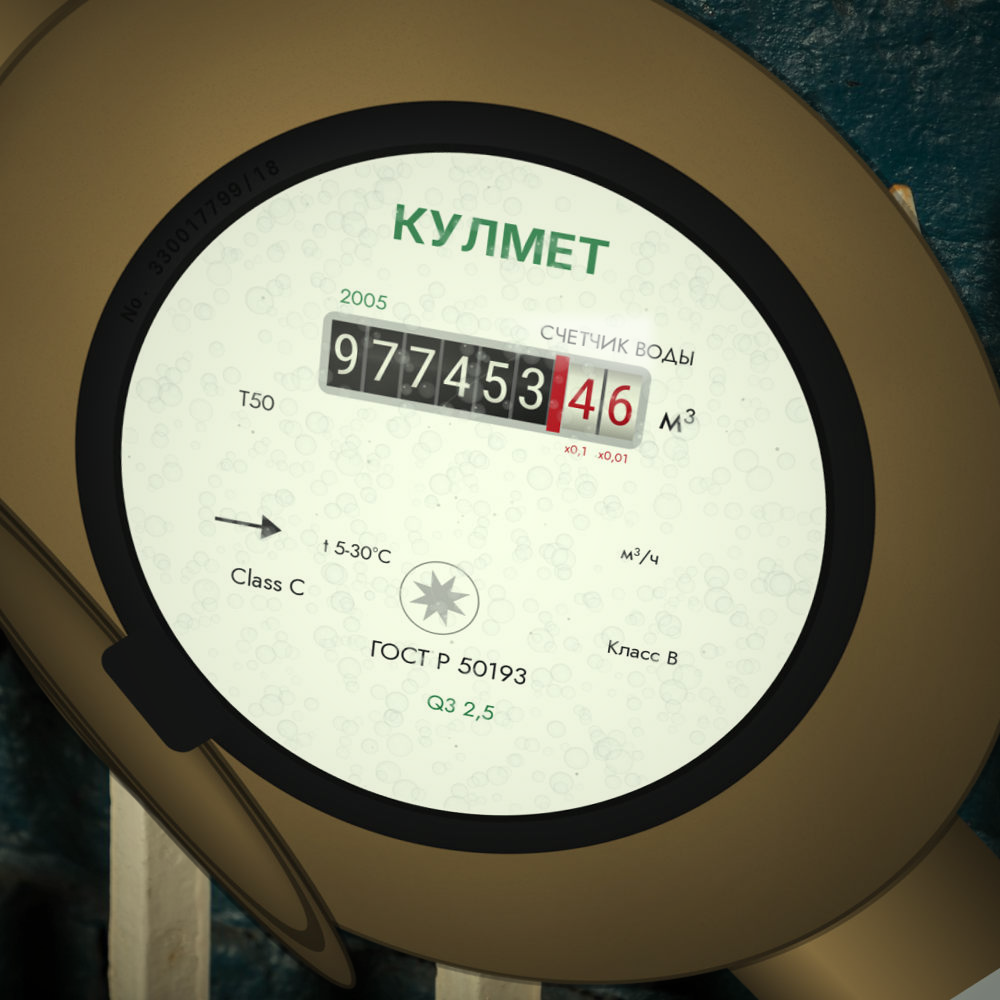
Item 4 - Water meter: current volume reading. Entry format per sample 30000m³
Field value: 977453.46m³
